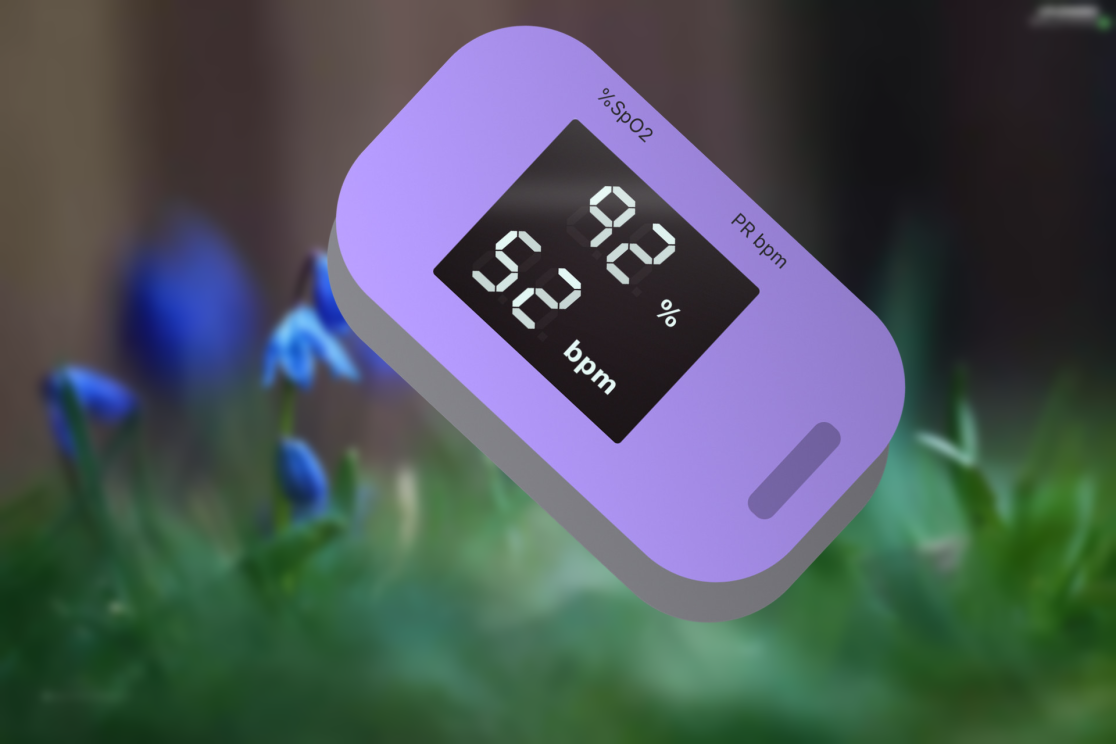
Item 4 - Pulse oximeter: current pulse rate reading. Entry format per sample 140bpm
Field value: 52bpm
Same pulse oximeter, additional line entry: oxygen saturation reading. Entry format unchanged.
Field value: 92%
